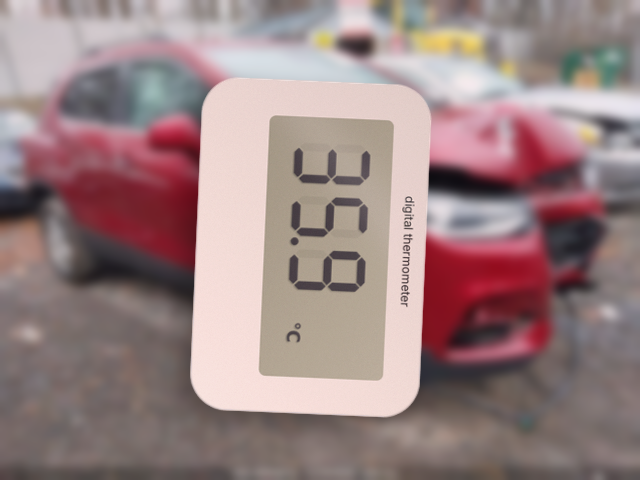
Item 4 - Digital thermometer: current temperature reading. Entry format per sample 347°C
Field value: 35.9°C
